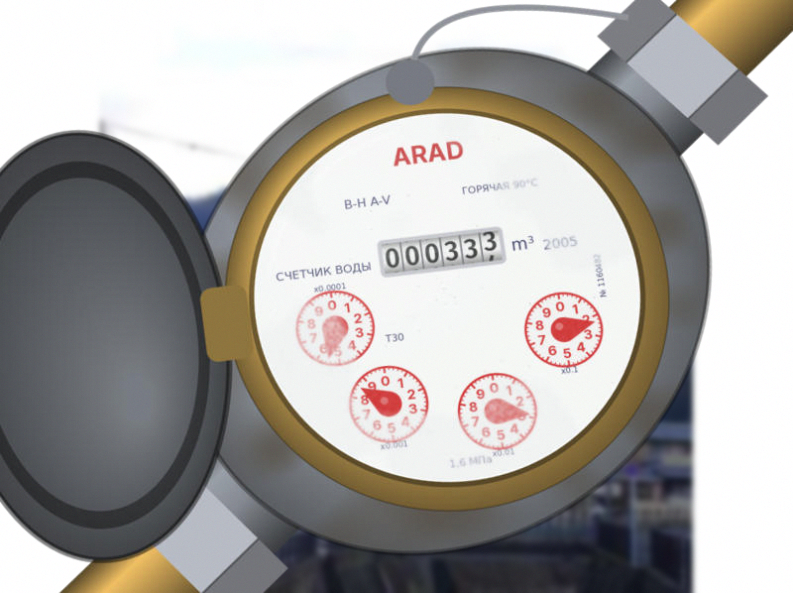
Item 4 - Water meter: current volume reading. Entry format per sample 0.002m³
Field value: 333.2285m³
